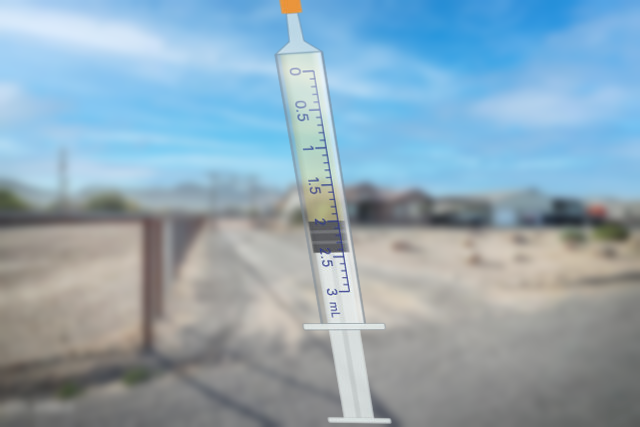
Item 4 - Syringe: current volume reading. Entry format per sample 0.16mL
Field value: 2mL
